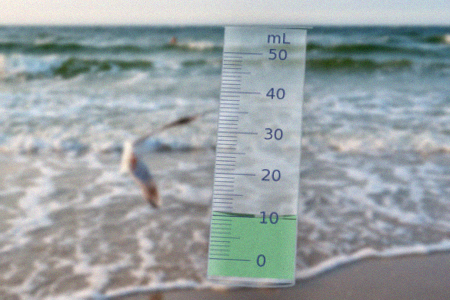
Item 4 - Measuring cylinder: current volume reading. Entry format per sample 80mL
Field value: 10mL
